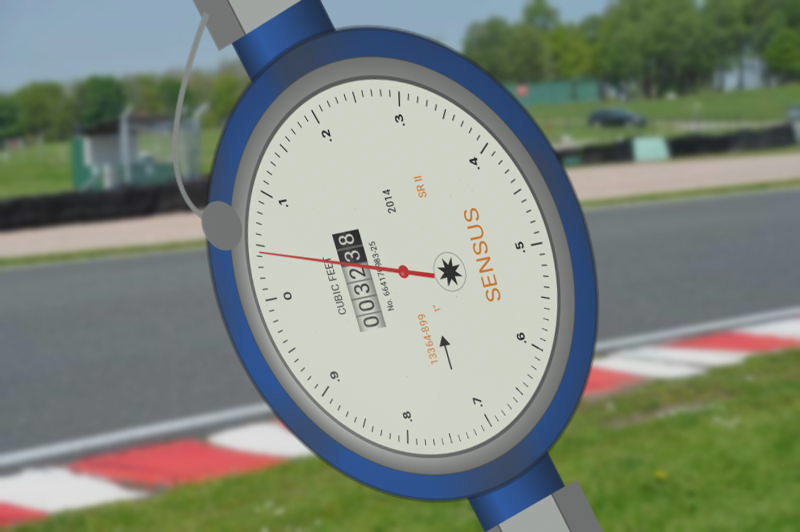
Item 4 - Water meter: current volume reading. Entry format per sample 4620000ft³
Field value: 3238.04ft³
